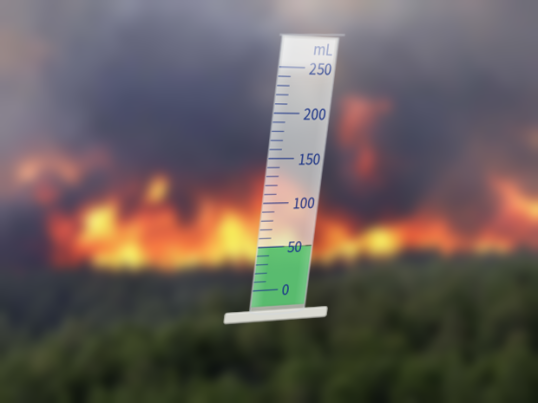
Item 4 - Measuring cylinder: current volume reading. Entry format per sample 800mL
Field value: 50mL
